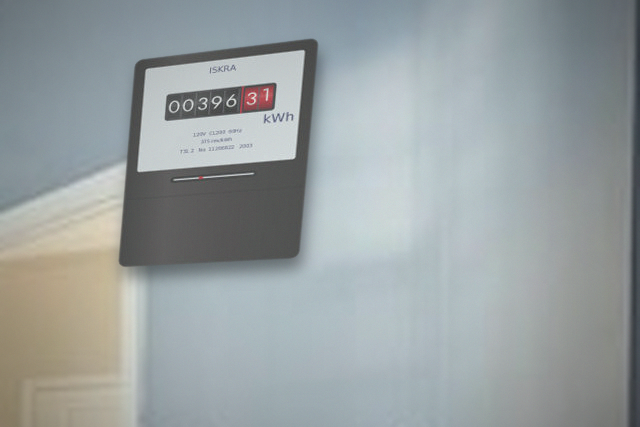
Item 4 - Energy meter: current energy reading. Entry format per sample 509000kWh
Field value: 396.31kWh
